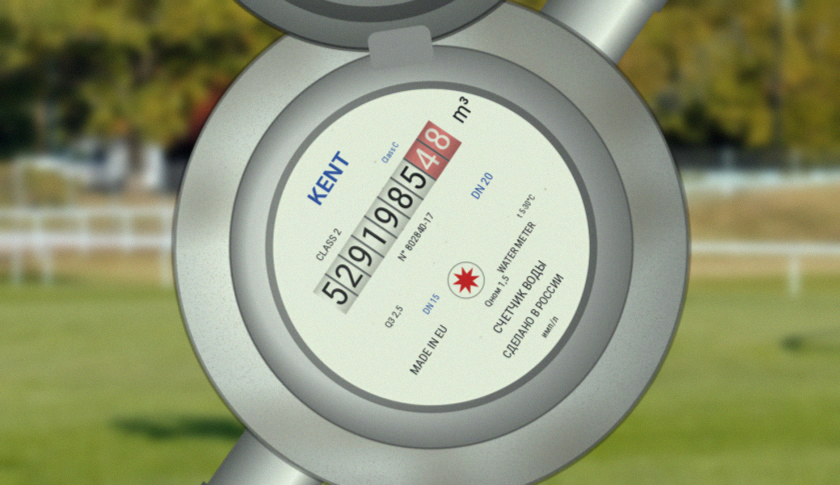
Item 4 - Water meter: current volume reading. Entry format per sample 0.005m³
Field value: 5291985.48m³
